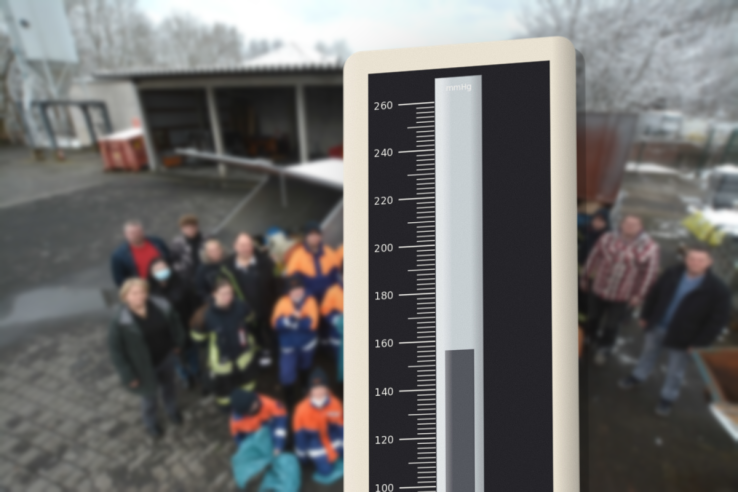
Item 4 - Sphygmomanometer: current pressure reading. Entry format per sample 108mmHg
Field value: 156mmHg
